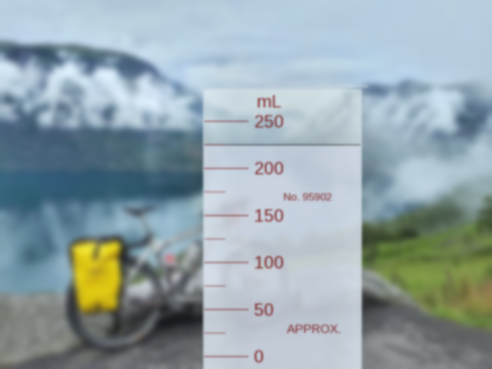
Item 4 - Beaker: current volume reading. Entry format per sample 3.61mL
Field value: 225mL
